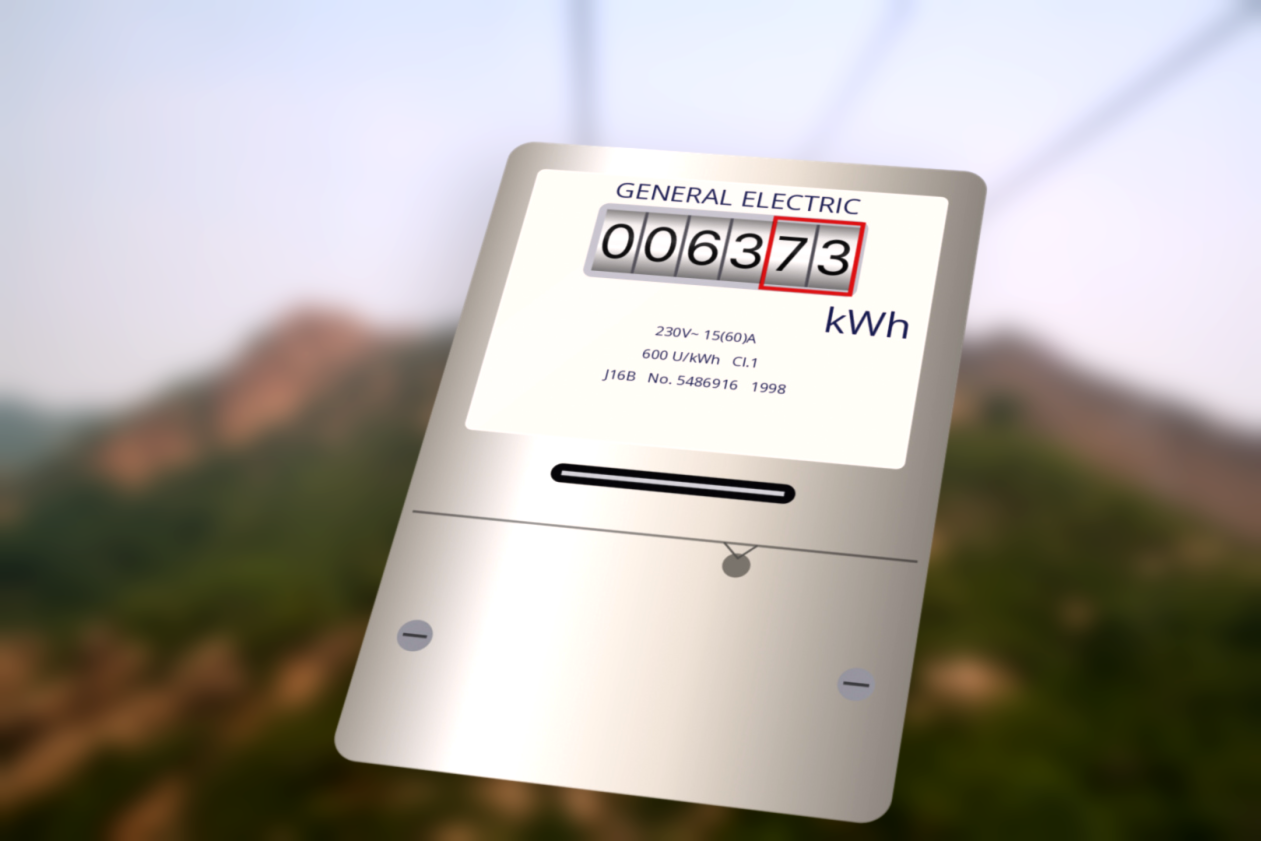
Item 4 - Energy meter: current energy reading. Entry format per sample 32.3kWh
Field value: 63.73kWh
